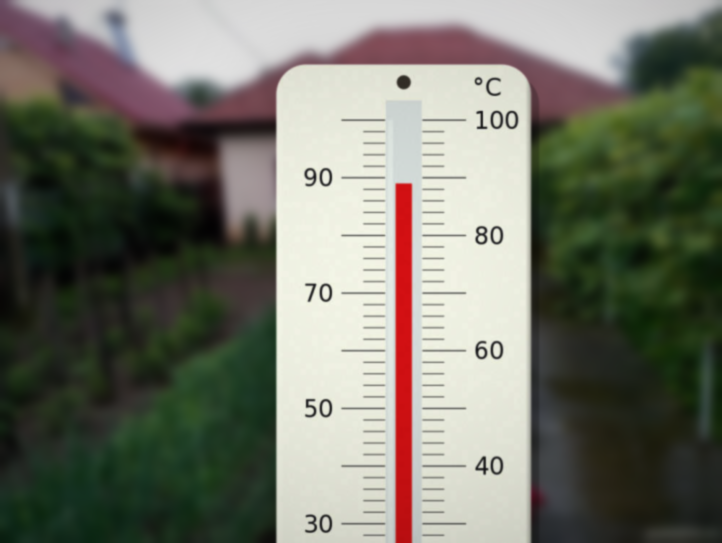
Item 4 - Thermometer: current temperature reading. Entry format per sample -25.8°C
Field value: 89°C
